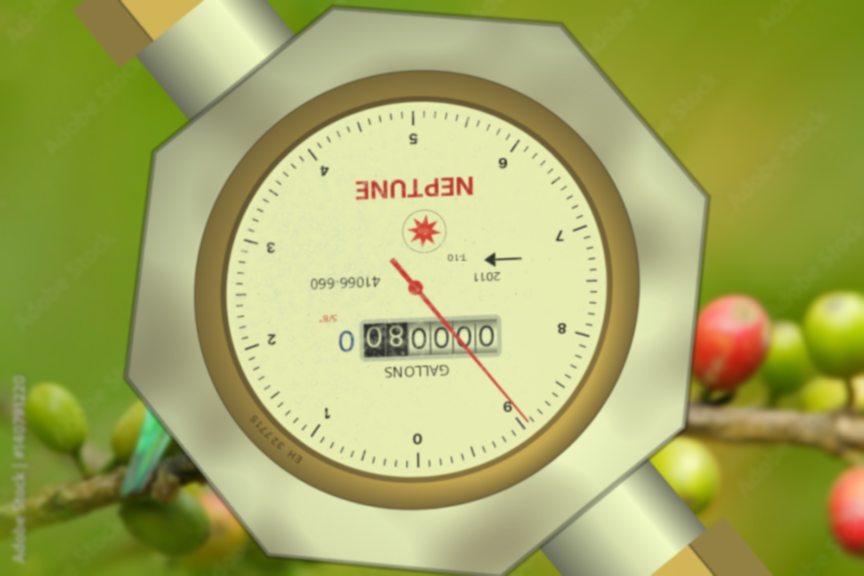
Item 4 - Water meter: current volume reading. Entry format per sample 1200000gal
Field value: 798.9gal
